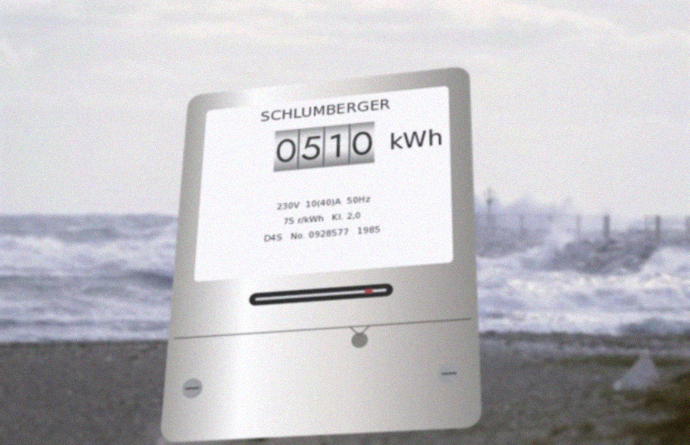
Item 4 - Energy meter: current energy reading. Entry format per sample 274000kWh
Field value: 510kWh
